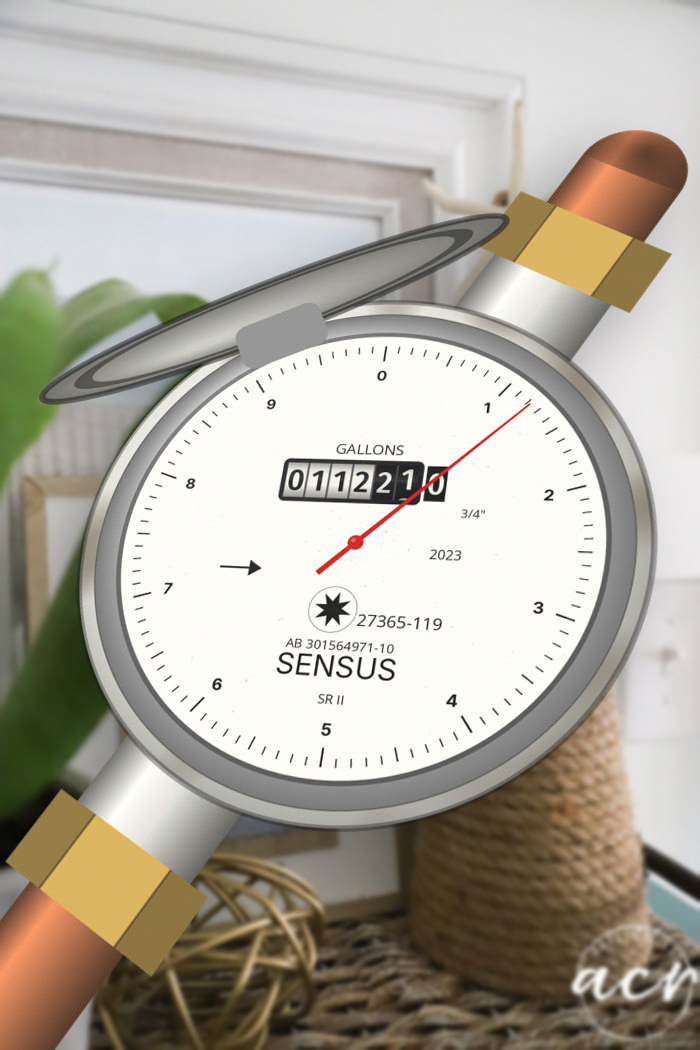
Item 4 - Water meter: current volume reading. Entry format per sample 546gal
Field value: 112211.2gal
